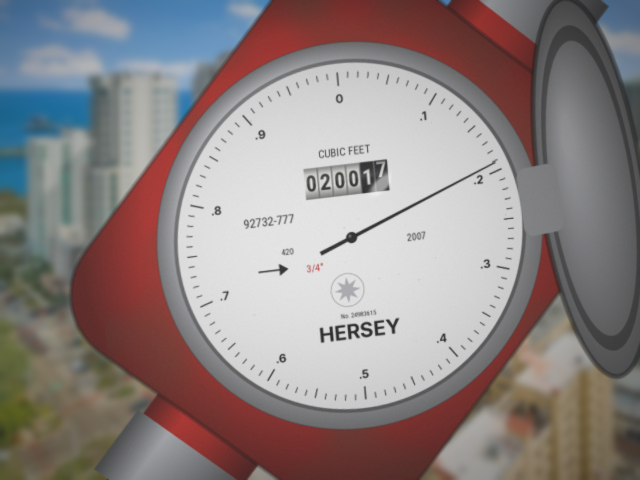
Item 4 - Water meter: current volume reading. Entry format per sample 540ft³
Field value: 20017.19ft³
